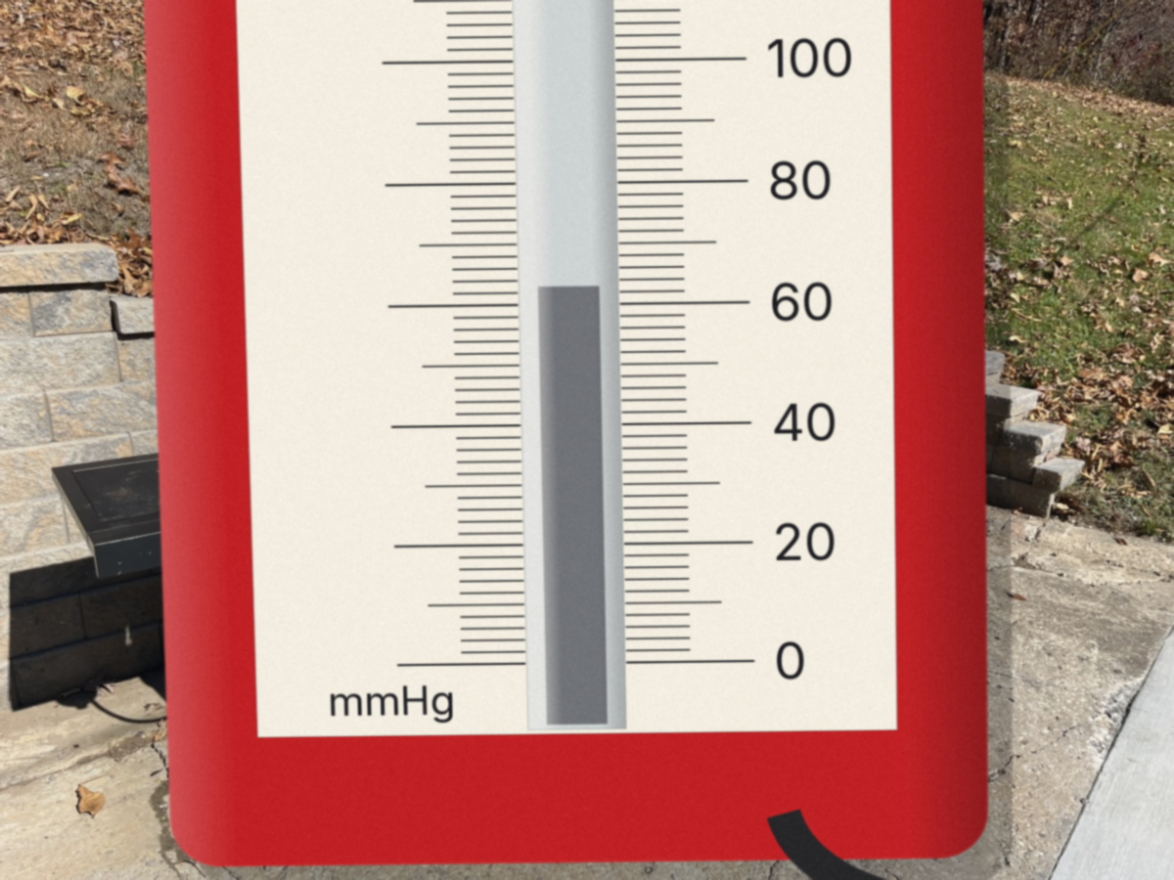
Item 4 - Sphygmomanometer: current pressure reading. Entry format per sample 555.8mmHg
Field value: 63mmHg
